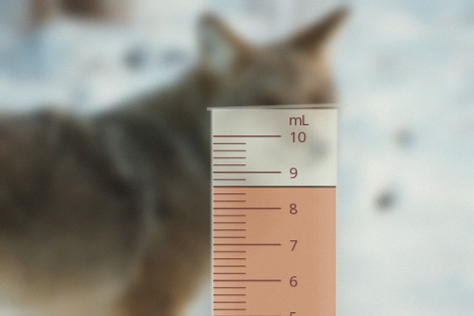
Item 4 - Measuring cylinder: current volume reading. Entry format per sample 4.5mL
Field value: 8.6mL
